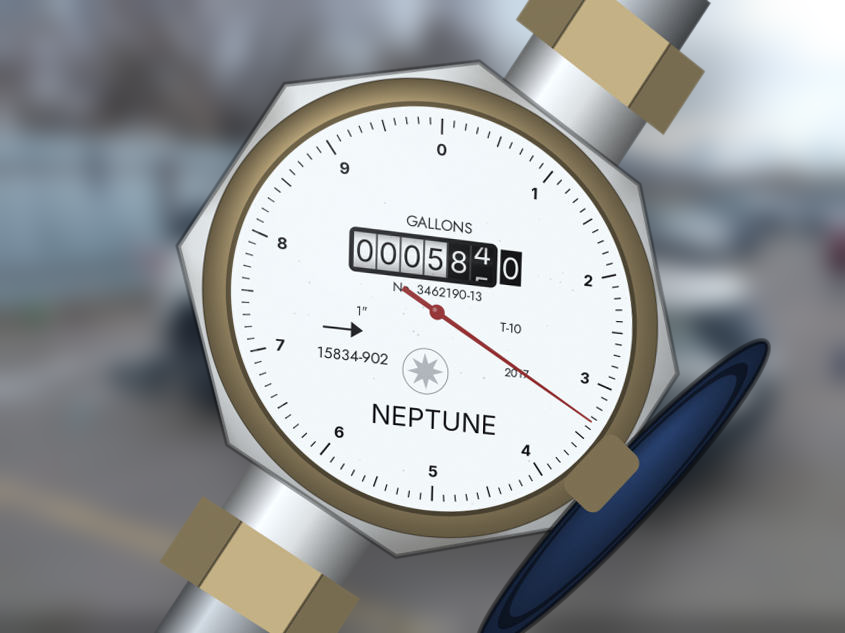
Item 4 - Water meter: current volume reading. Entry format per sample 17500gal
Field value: 5843.3gal
